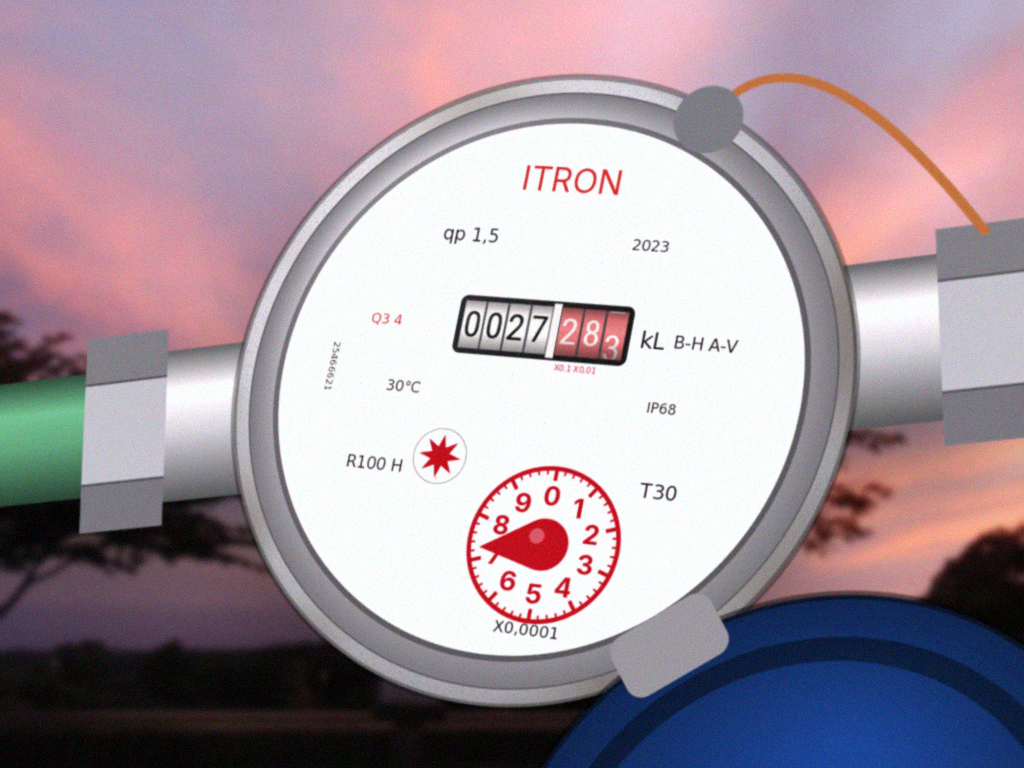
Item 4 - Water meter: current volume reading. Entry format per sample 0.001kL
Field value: 27.2827kL
